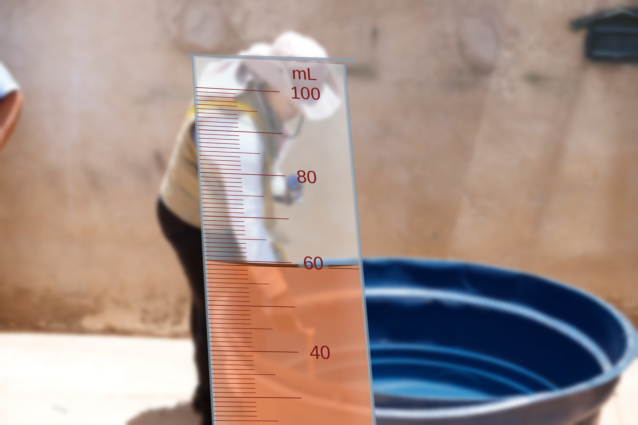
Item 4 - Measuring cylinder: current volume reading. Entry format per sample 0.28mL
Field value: 59mL
